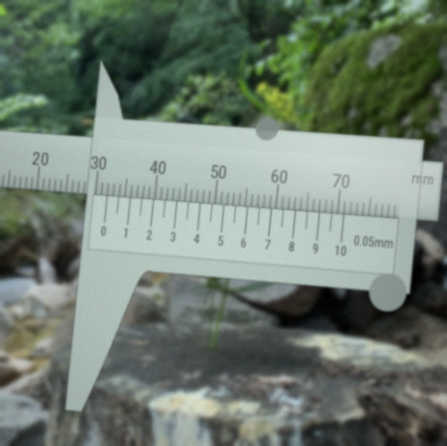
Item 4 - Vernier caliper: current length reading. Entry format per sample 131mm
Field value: 32.0mm
